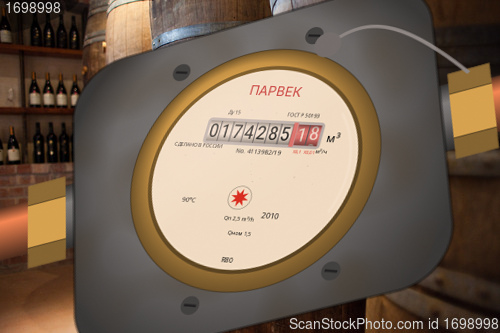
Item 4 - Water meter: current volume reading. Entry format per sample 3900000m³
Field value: 174285.18m³
